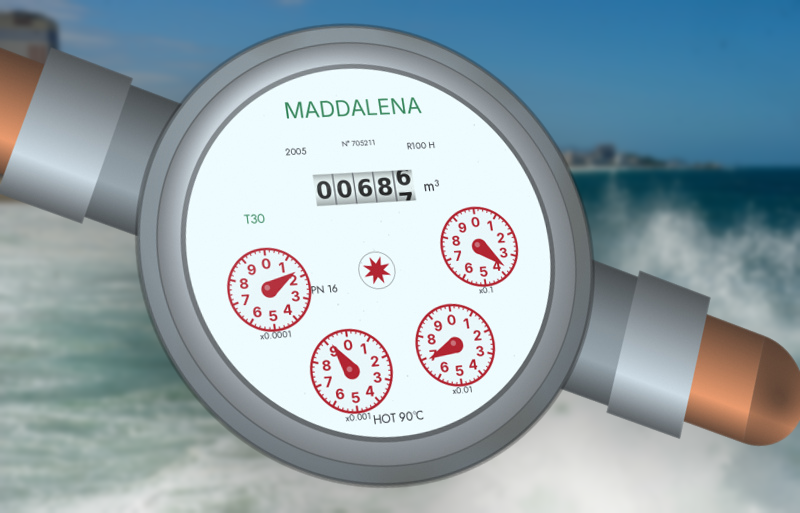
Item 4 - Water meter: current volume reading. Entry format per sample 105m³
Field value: 686.3691m³
